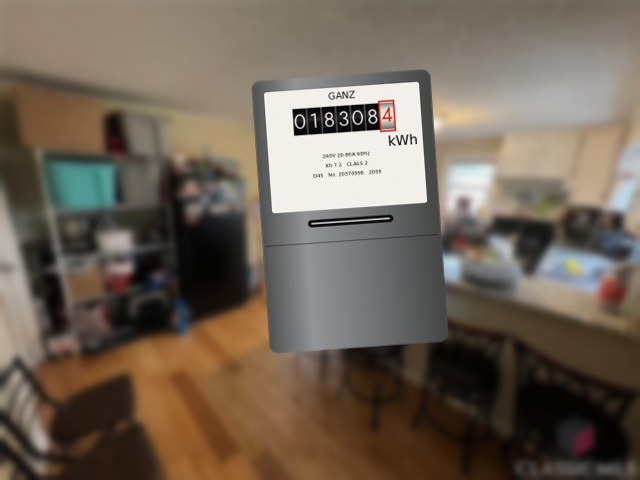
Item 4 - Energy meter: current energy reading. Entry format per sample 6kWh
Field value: 18308.4kWh
